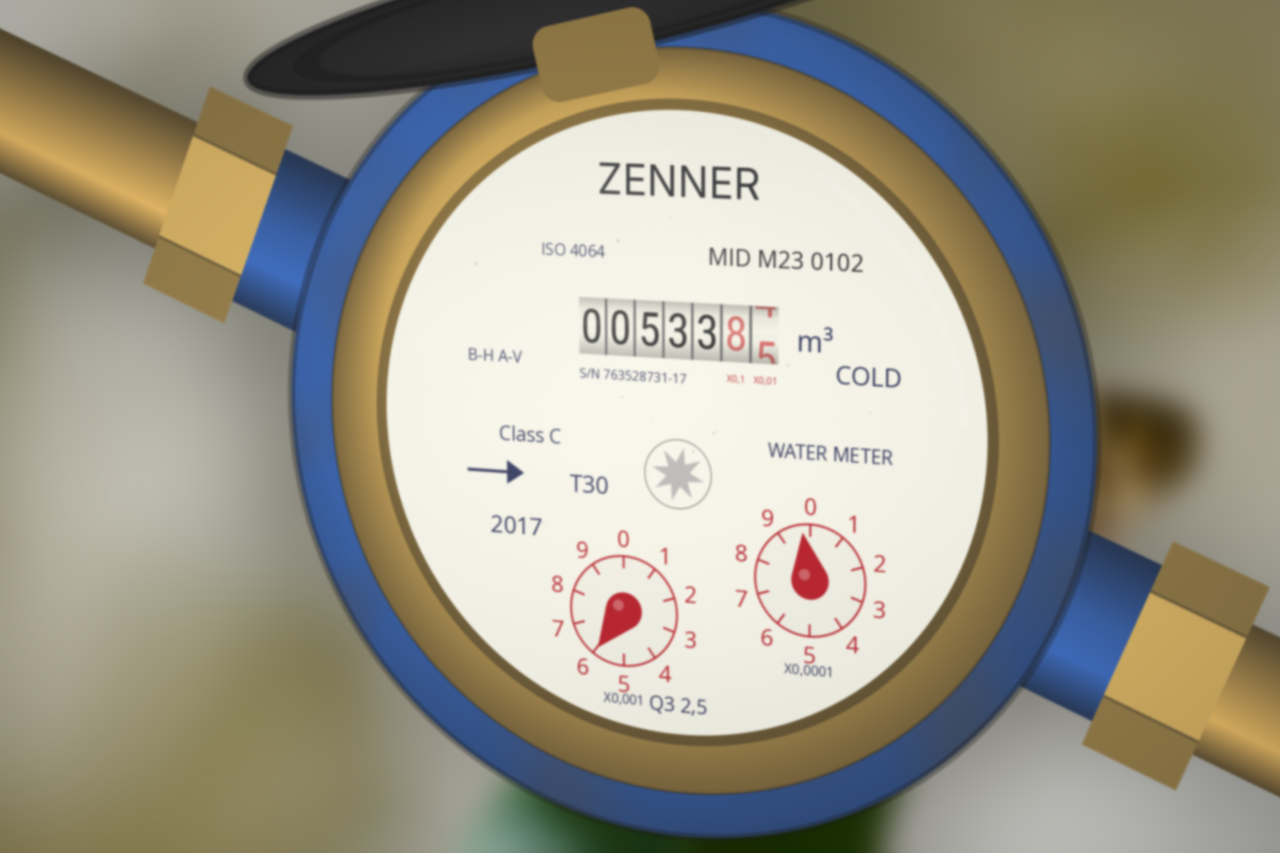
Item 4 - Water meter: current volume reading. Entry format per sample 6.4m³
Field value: 533.8459m³
